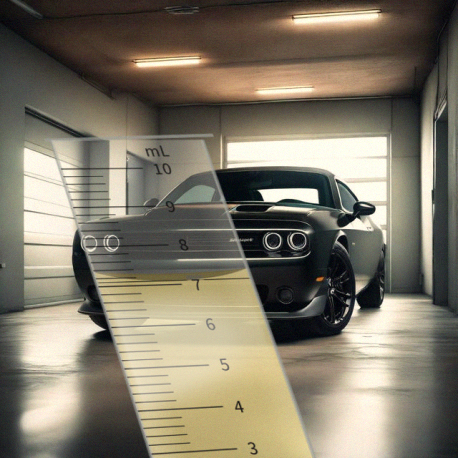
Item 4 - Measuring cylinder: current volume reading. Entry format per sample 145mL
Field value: 7.1mL
